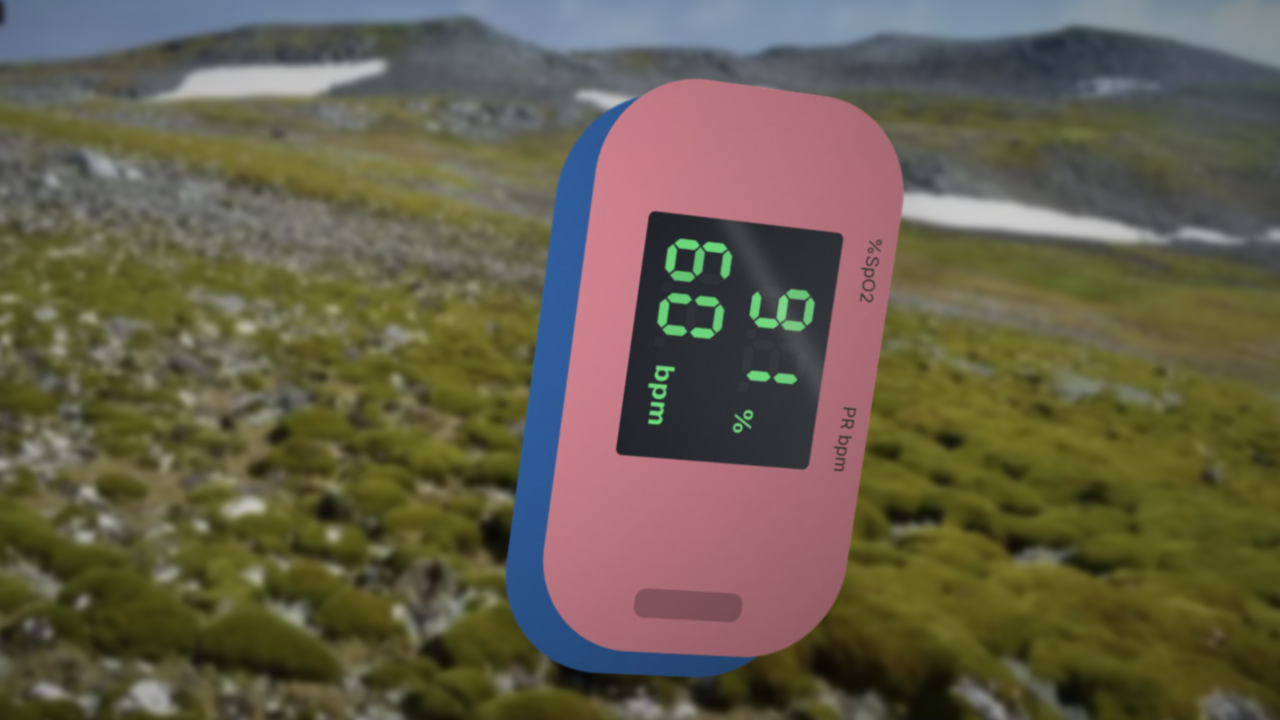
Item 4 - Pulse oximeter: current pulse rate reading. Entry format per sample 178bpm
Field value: 60bpm
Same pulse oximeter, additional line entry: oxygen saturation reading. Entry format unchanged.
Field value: 91%
